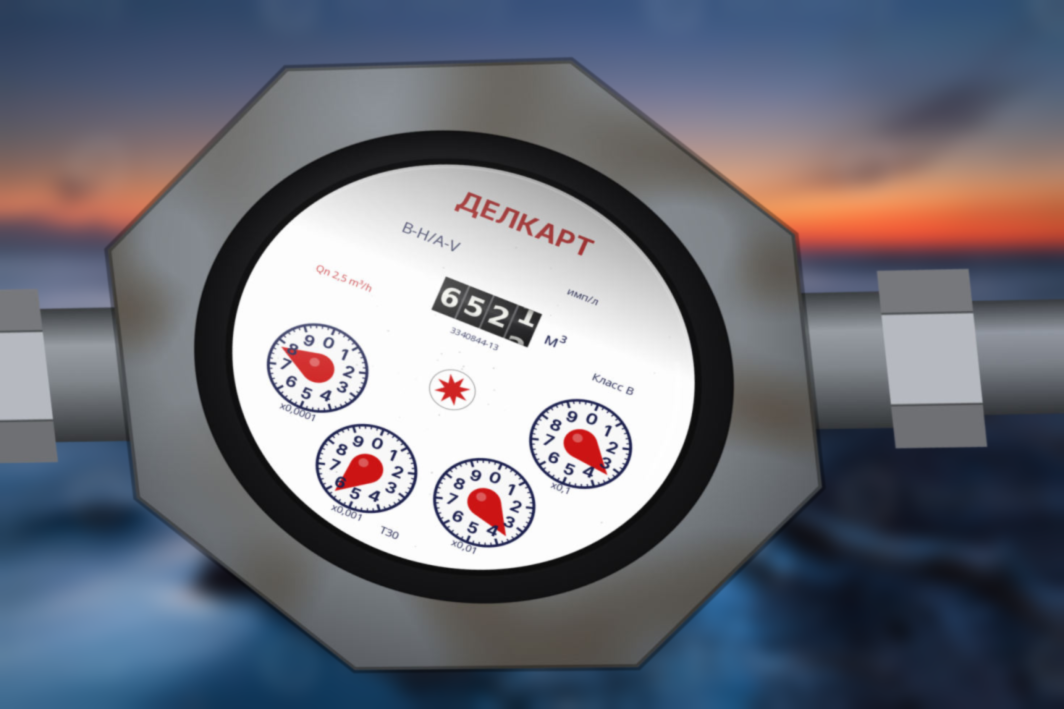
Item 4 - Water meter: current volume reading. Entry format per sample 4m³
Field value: 6521.3357m³
